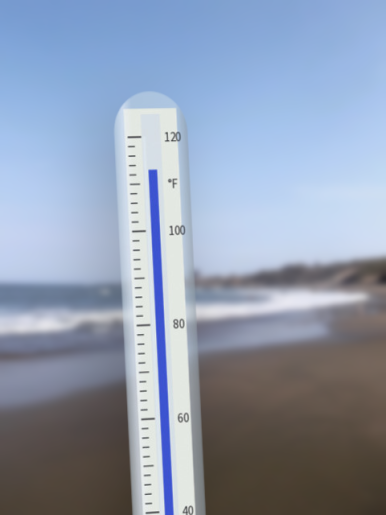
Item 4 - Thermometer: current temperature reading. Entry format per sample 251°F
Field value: 113°F
